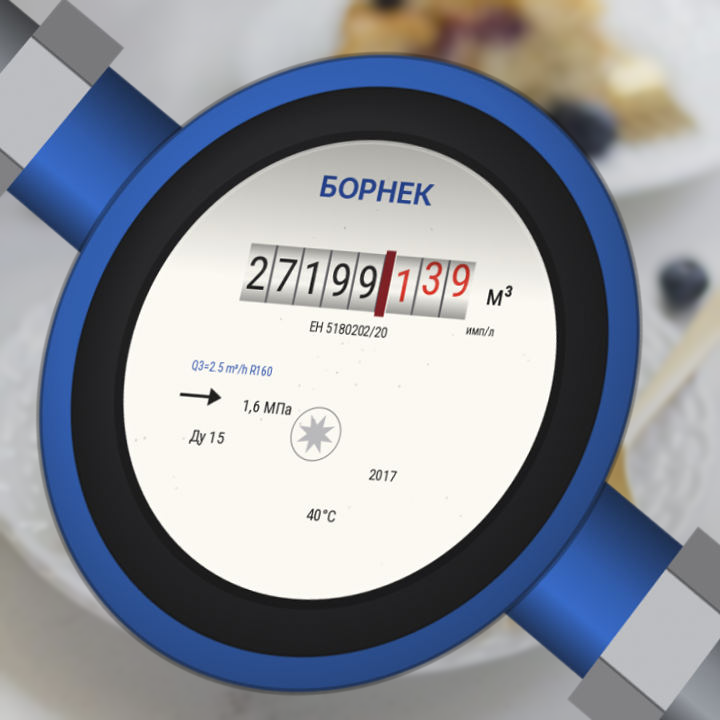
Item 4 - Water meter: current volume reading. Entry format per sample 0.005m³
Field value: 27199.139m³
